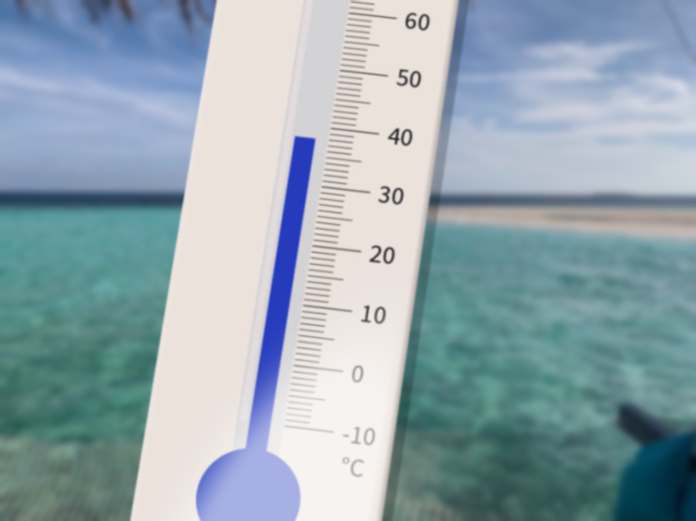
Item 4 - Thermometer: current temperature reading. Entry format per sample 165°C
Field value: 38°C
